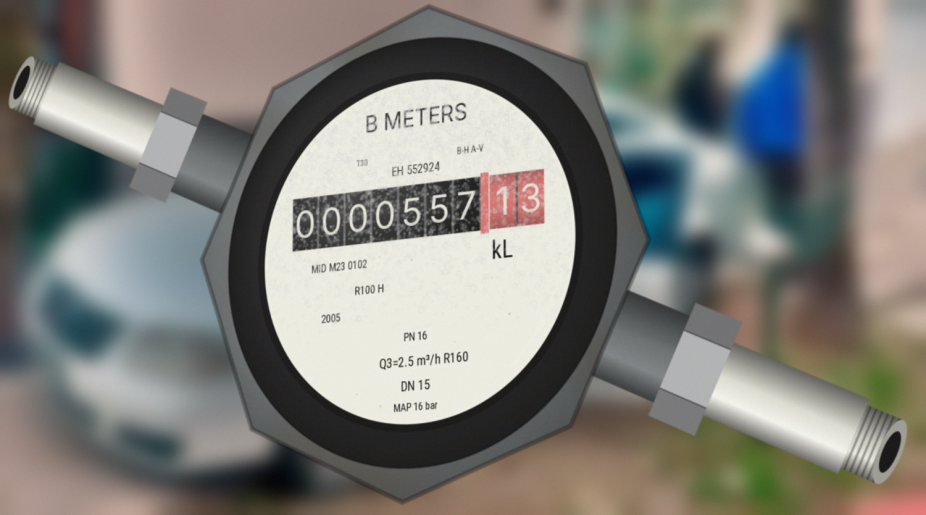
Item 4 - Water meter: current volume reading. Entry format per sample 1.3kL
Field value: 557.13kL
